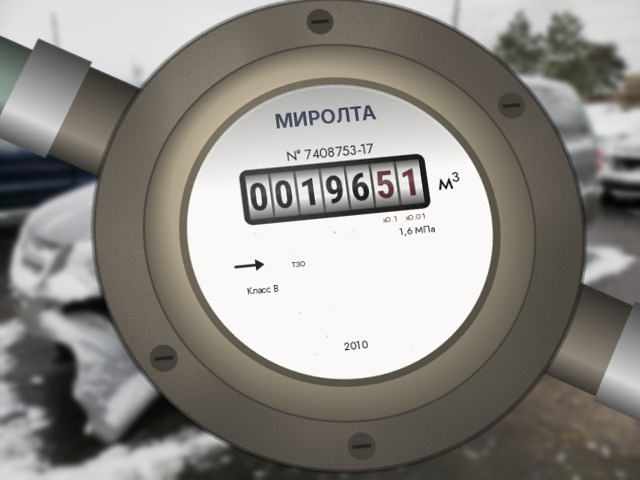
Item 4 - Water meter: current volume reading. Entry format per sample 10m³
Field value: 196.51m³
